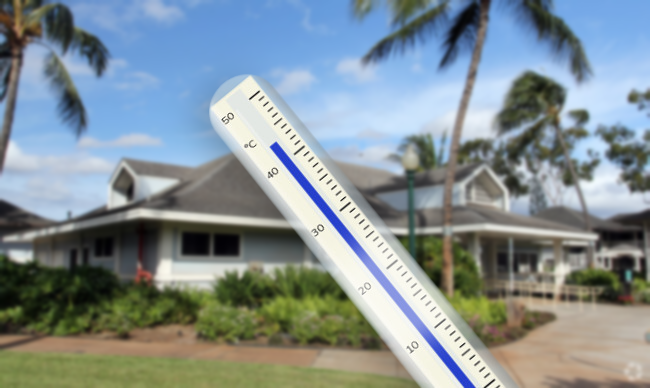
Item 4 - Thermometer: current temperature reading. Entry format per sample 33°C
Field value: 43°C
